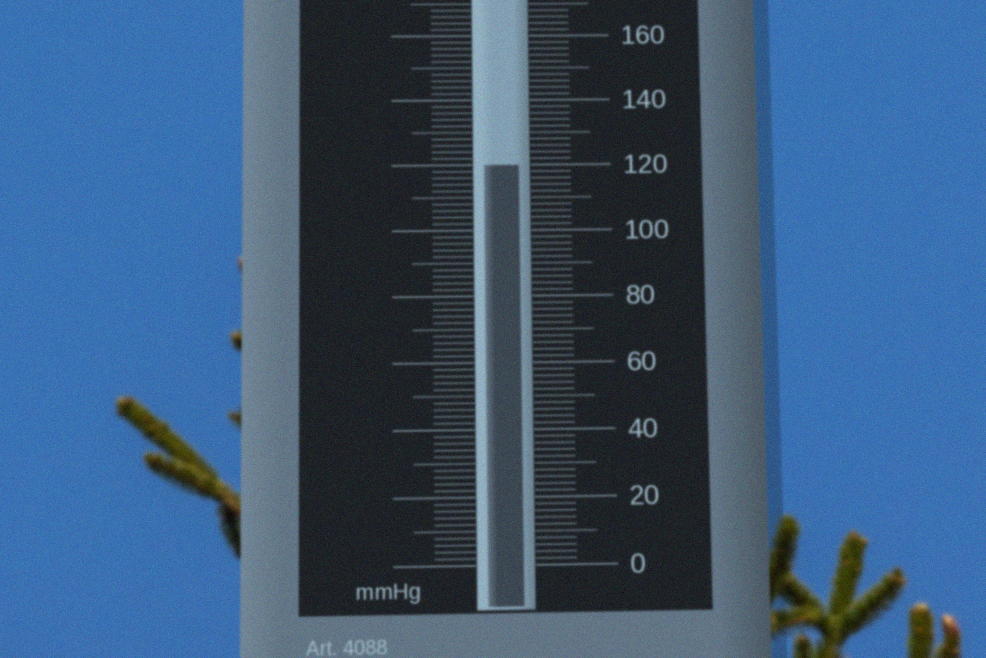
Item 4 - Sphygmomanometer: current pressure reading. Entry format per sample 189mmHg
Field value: 120mmHg
